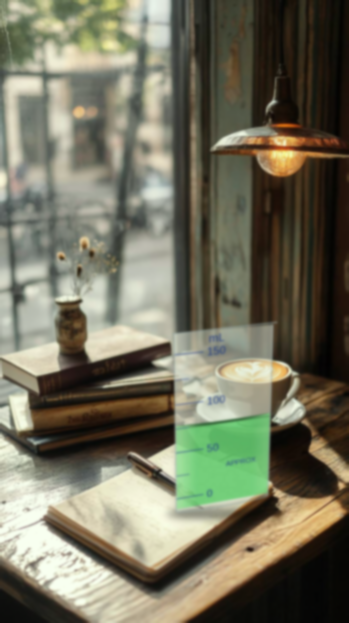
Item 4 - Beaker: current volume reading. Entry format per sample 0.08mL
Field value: 75mL
